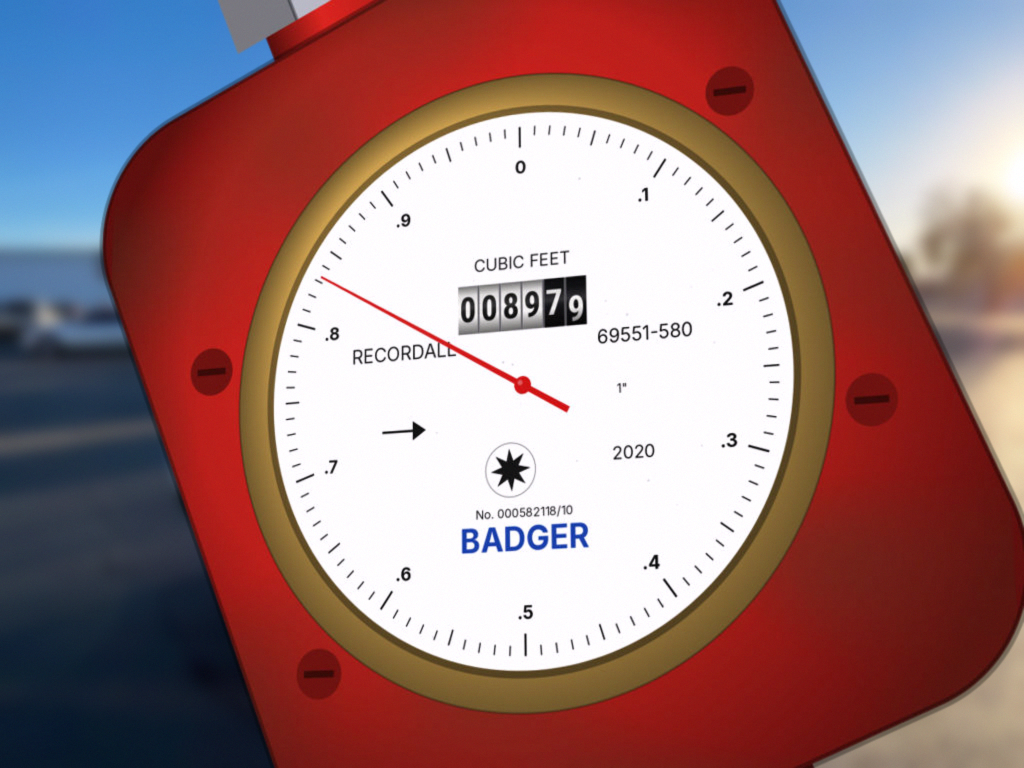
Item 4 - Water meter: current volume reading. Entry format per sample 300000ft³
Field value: 8978.83ft³
